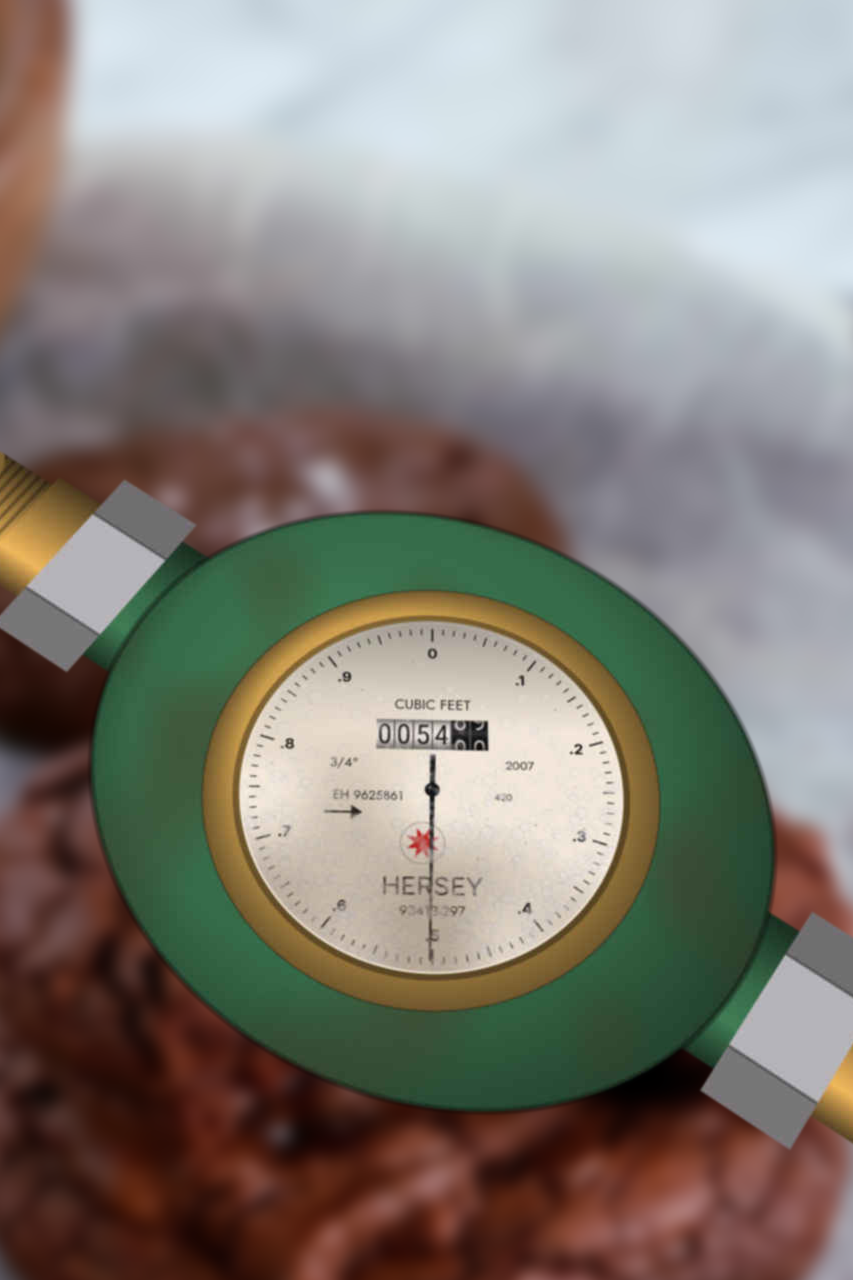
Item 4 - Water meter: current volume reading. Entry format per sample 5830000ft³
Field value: 5489.50ft³
